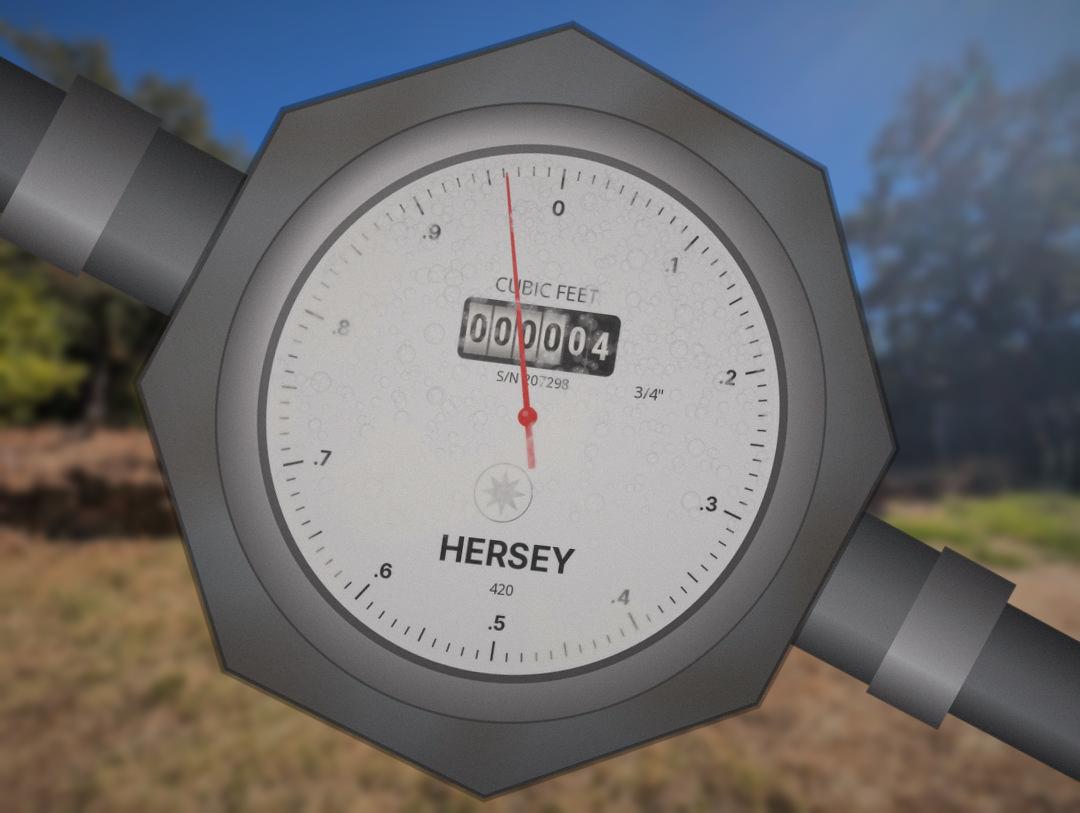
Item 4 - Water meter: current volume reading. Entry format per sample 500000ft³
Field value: 3.96ft³
